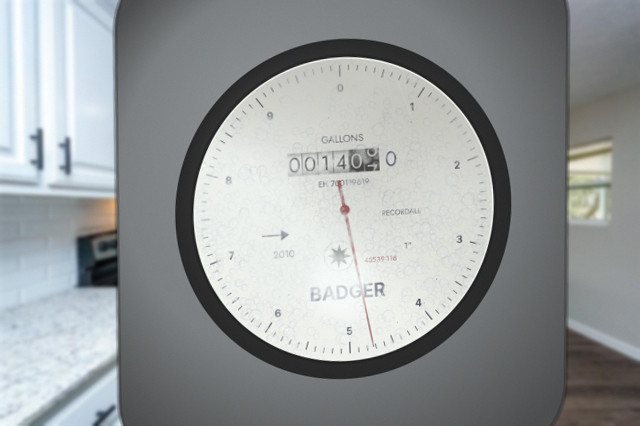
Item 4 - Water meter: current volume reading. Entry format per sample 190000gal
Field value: 14064.7gal
